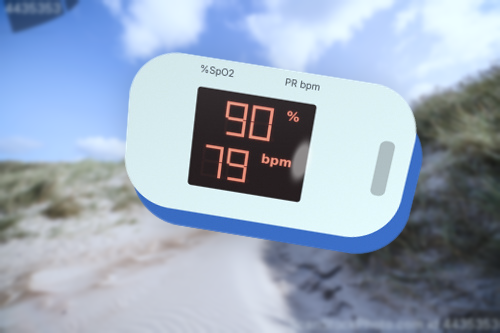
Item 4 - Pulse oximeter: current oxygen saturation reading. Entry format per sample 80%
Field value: 90%
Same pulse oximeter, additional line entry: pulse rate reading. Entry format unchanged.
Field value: 79bpm
